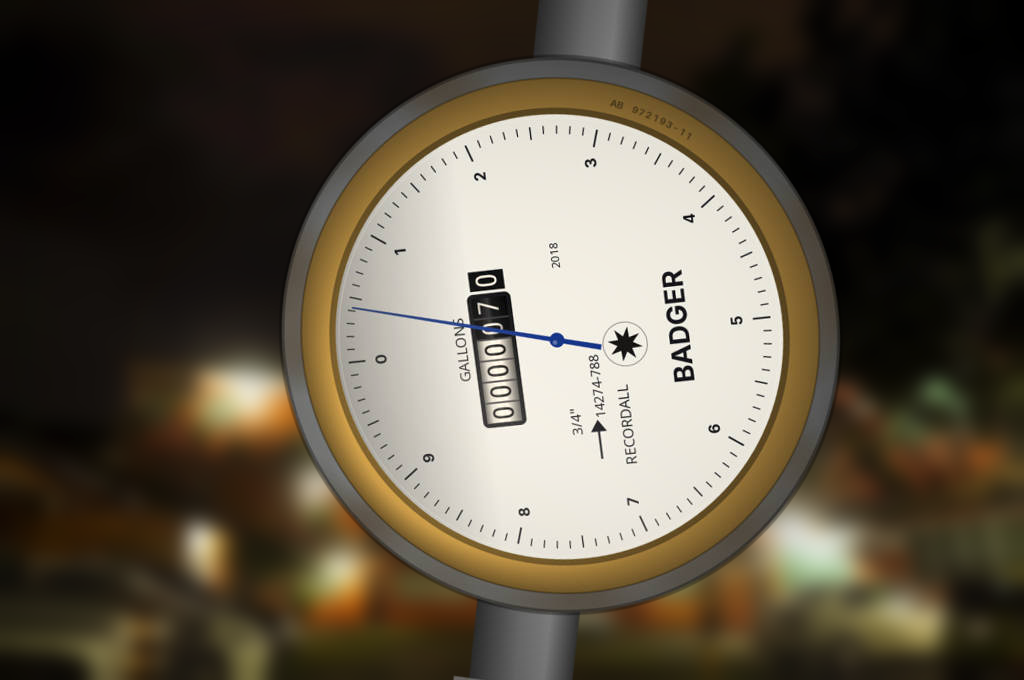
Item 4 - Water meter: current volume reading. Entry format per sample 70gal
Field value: 70.4gal
